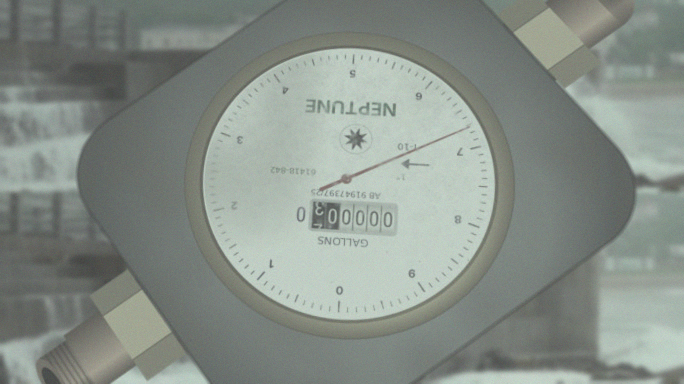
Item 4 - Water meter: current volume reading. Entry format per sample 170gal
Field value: 26.7gal
